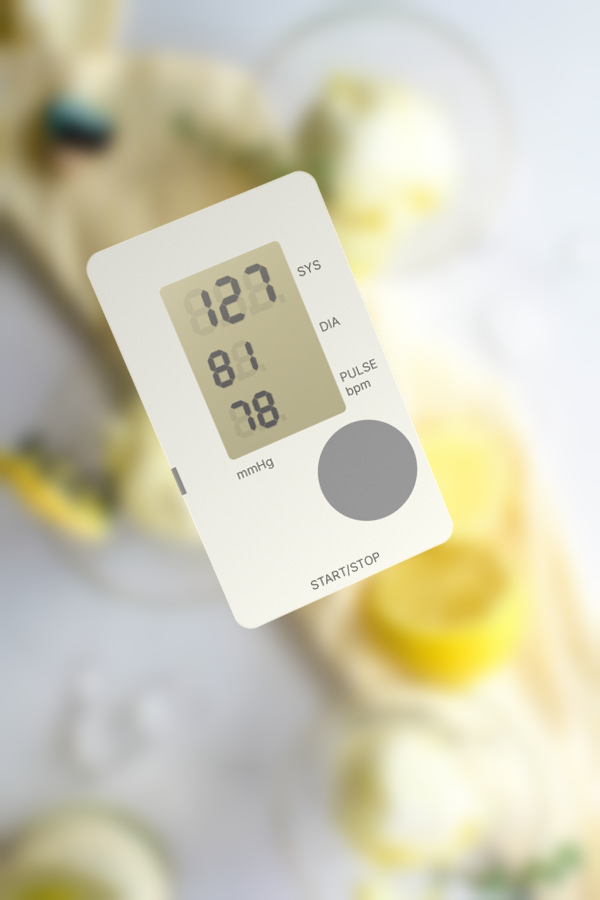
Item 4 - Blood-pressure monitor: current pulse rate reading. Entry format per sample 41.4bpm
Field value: 78bpm
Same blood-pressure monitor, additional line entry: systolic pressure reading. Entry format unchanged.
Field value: 127mmHg
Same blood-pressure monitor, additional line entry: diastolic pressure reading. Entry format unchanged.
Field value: 81mmHg
